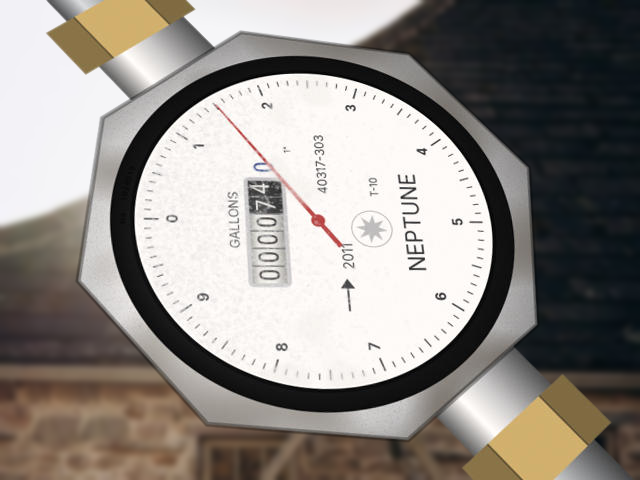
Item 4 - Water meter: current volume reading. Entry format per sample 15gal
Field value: 741.5gal
